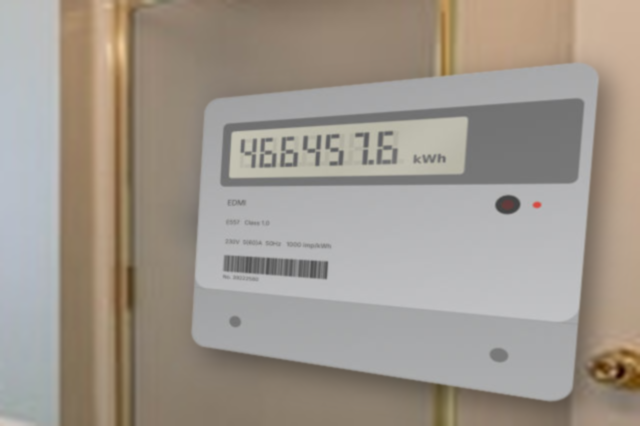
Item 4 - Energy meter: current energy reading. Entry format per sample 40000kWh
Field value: 466457.6kWh
